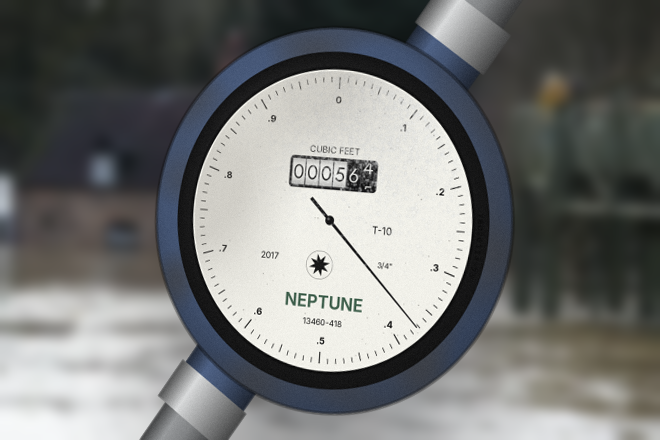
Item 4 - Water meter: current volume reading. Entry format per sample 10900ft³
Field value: 564.37ft³
